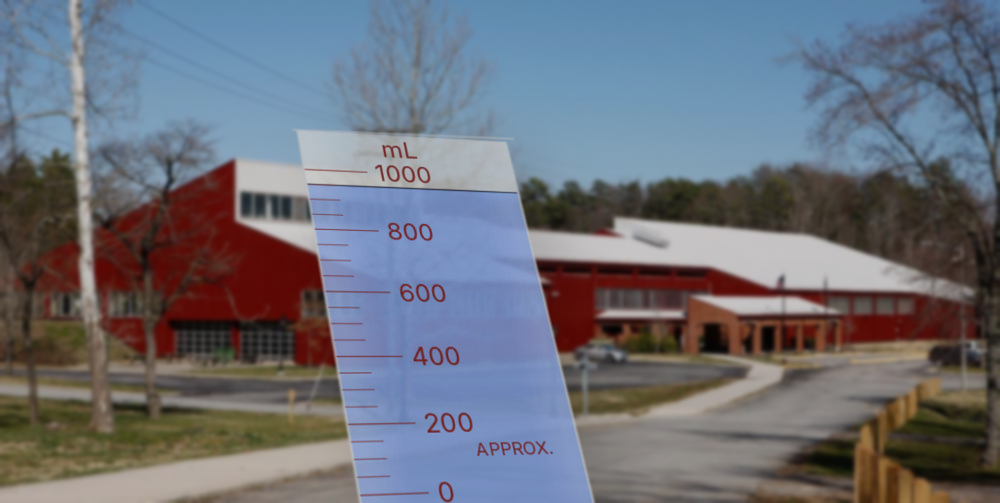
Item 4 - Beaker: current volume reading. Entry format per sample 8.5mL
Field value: 950mL
